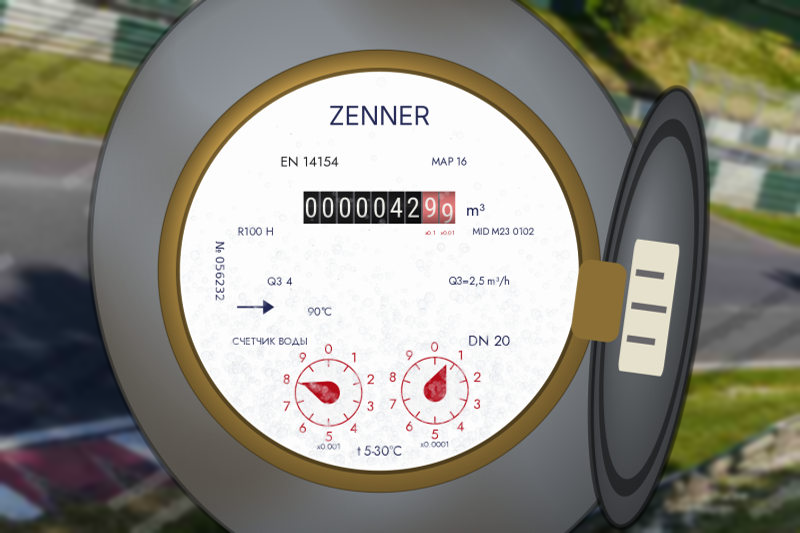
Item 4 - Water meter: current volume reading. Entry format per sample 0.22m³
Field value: 42.9880m³
